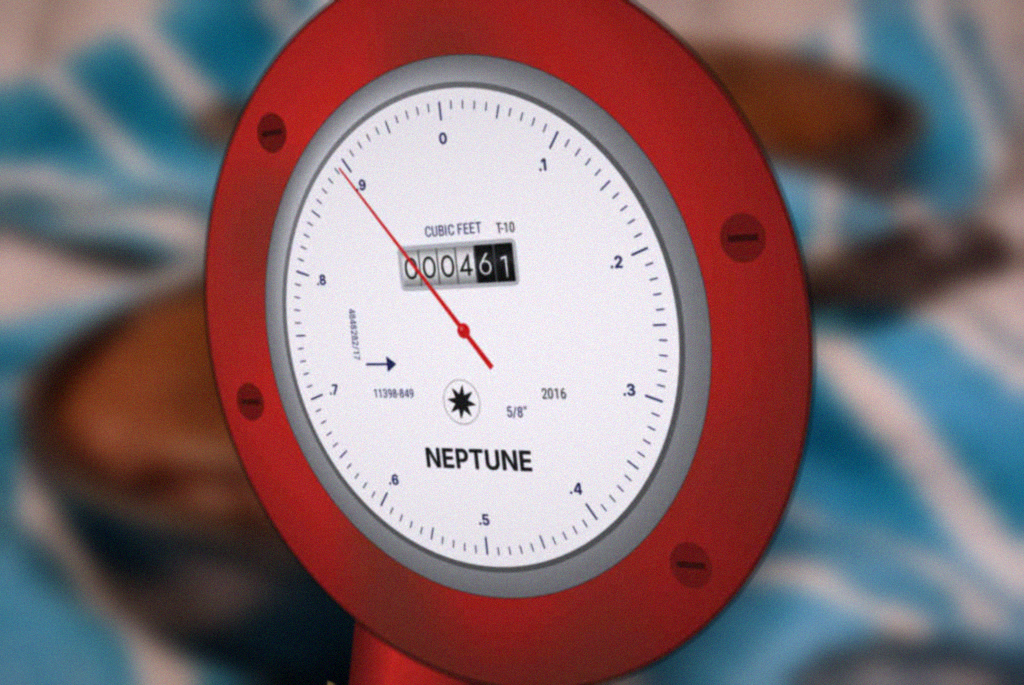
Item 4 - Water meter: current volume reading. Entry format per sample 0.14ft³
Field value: 460.89ft³
